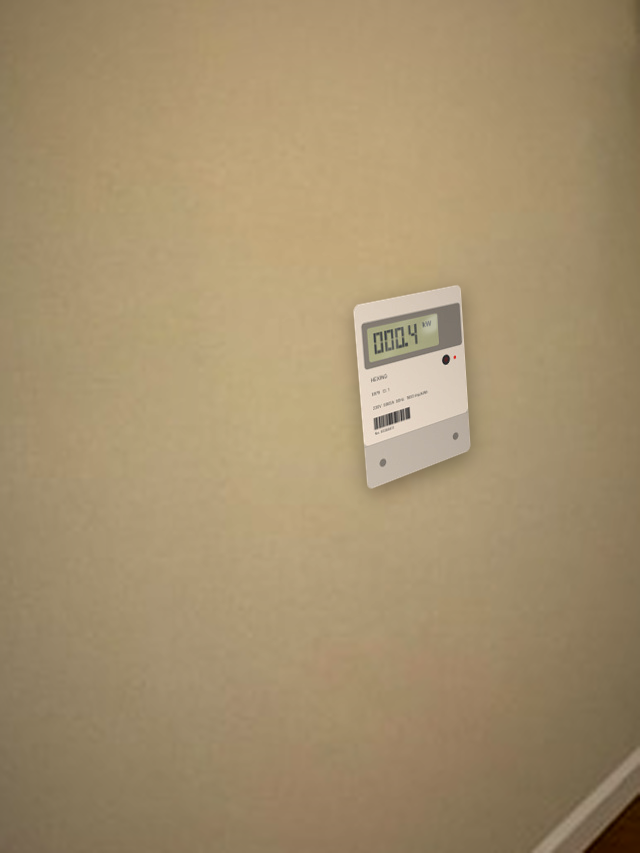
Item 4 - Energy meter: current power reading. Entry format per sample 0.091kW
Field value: 0.4kW
